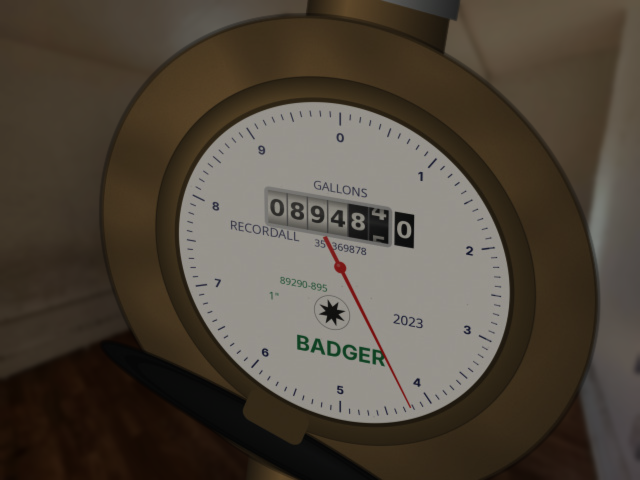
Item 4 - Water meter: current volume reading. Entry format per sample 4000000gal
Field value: 894844.2gal
